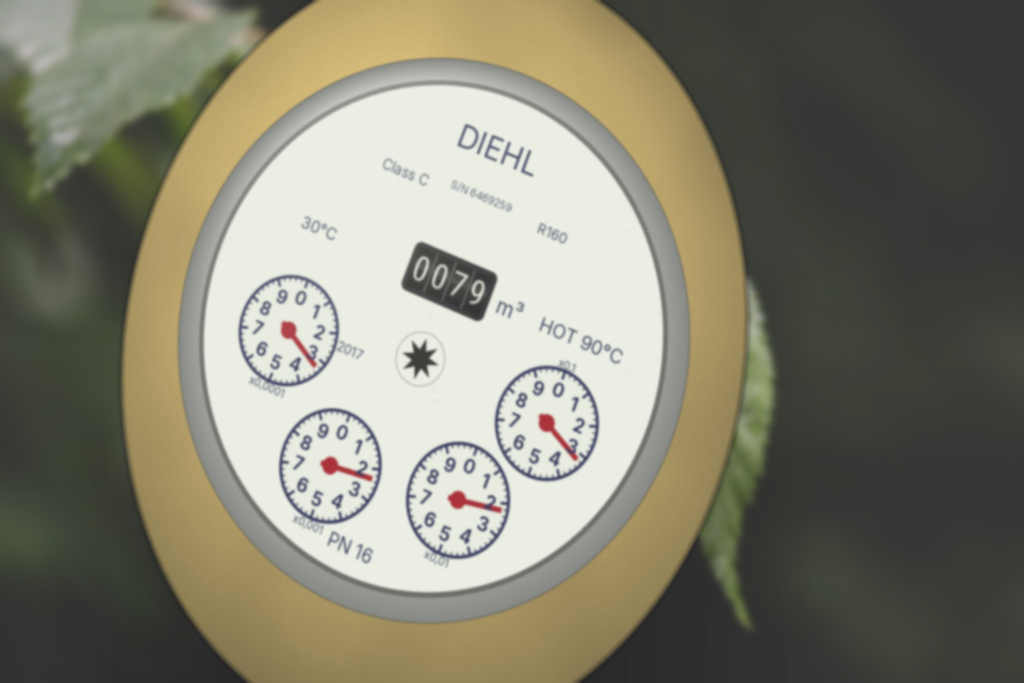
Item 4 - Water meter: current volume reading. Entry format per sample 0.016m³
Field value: 79.3223m³
